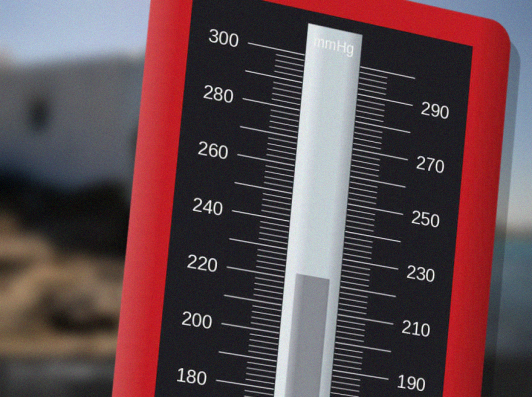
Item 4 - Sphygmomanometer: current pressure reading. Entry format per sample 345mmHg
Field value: 222mmHg
